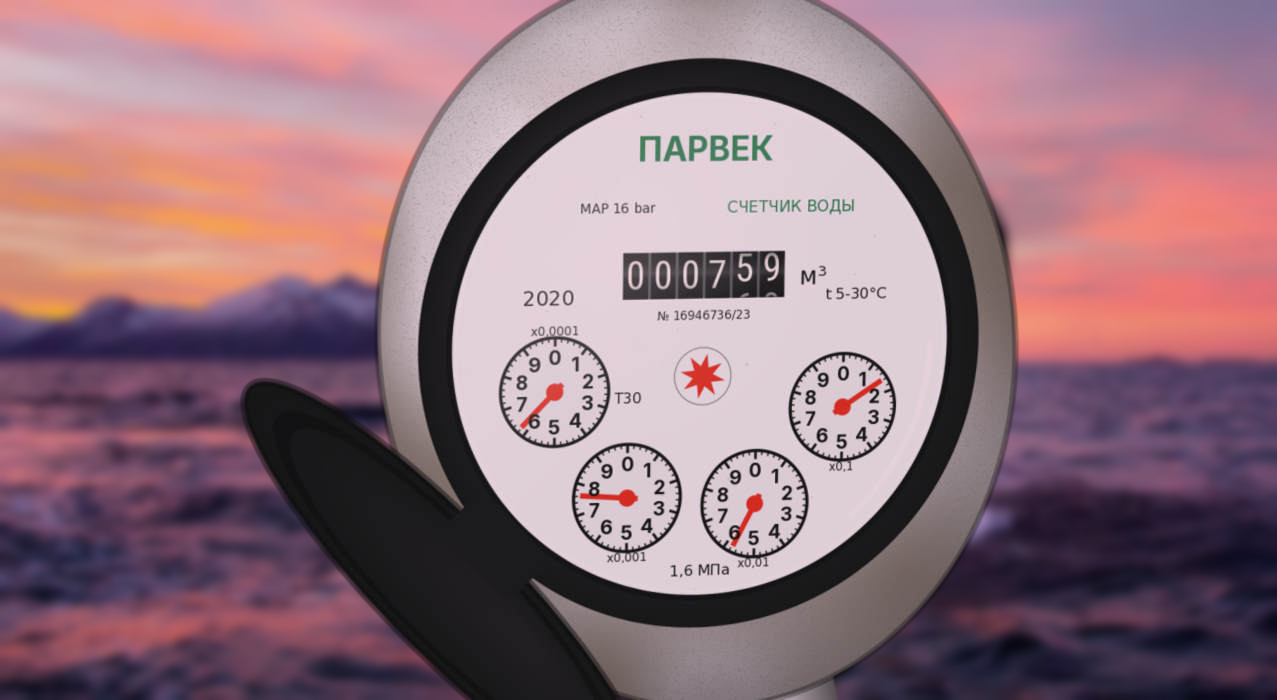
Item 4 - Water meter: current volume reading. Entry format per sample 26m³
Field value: 759.1576m³
